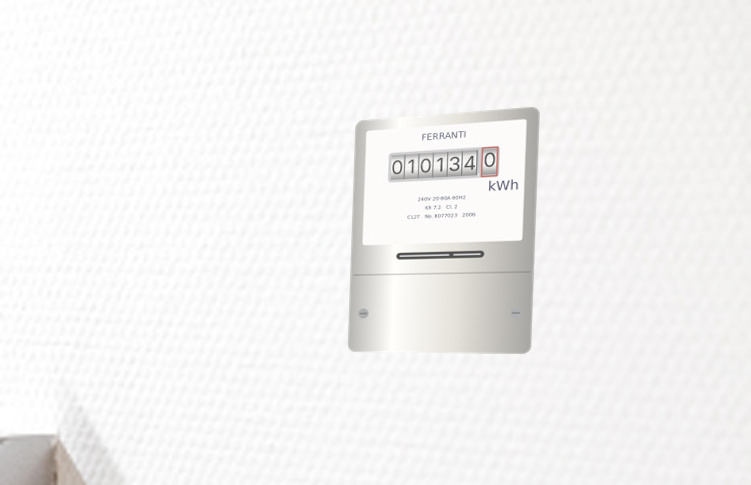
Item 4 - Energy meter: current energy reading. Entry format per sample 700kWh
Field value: 10134.0kWh
